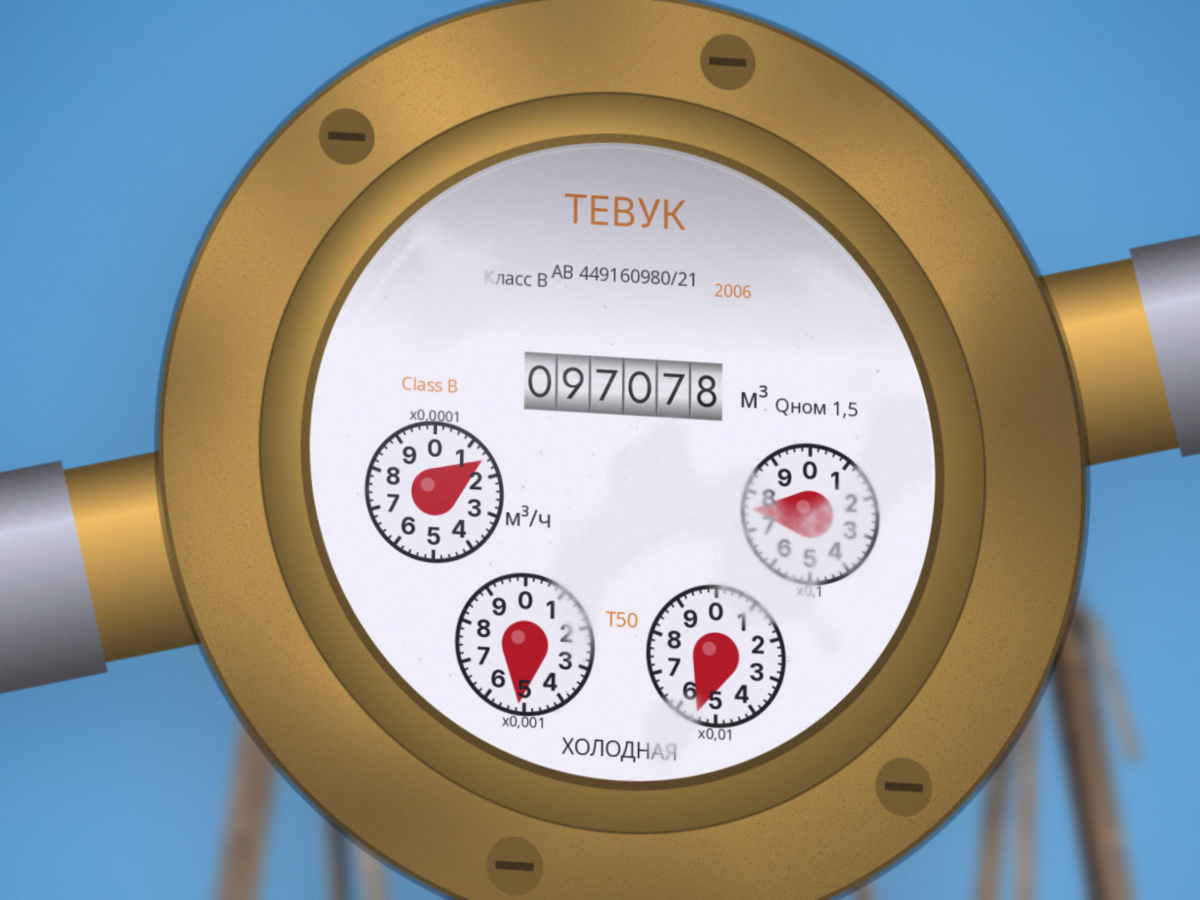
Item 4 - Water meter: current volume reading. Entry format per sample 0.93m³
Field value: 97078.7551m³
